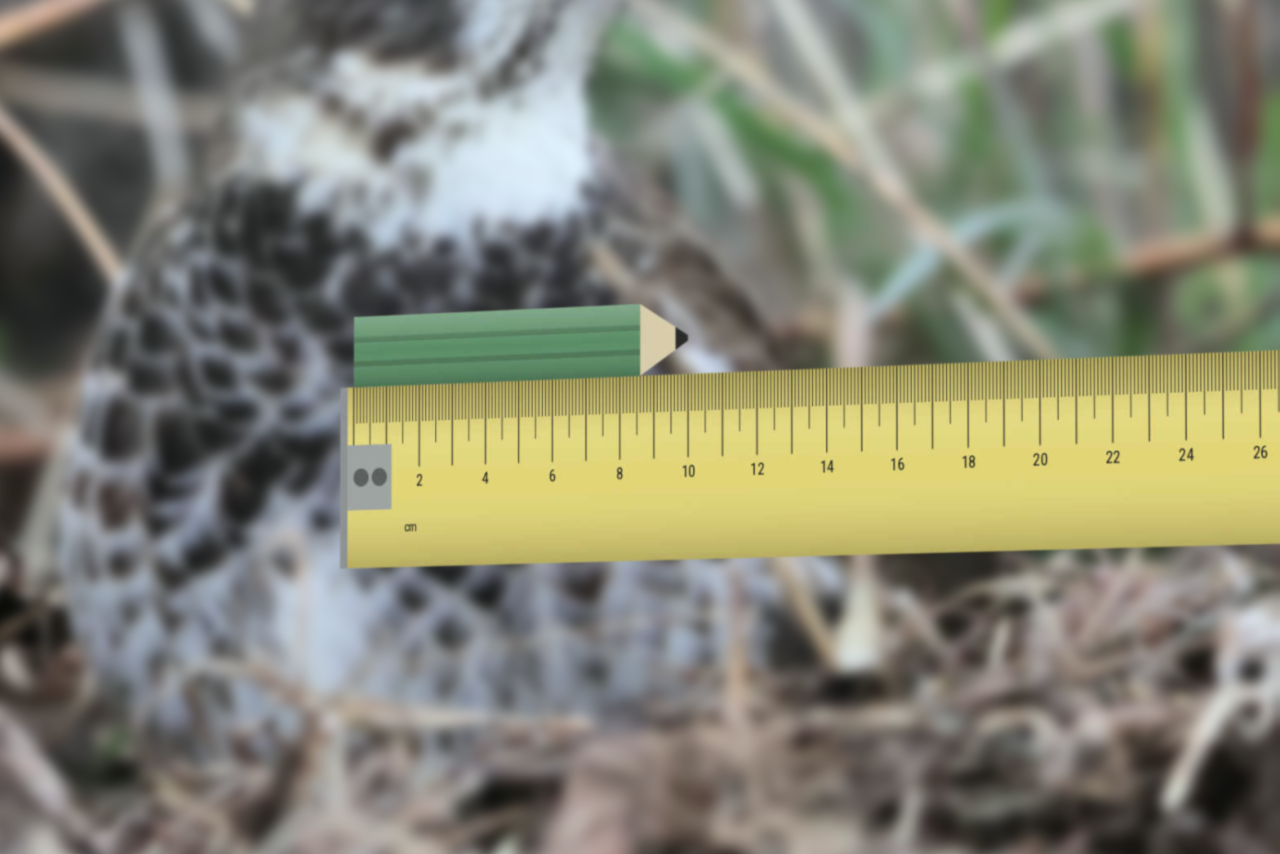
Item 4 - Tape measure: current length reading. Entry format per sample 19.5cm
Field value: 10cm
